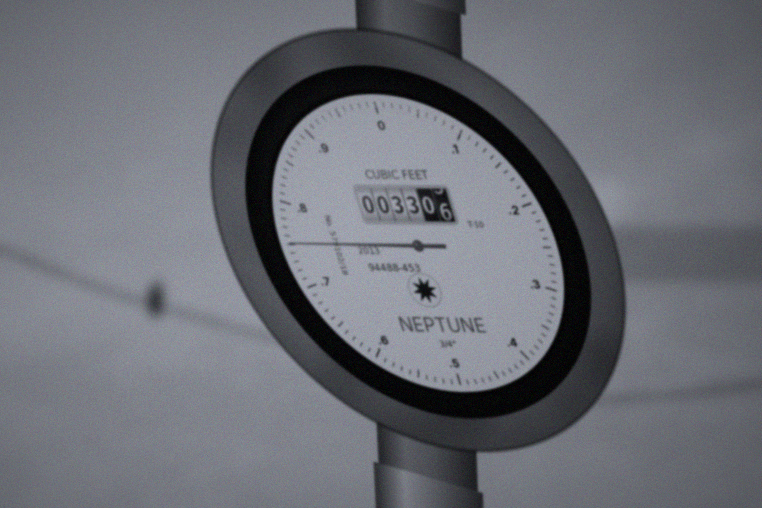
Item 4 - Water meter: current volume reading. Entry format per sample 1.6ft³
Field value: 3305.75ft³
